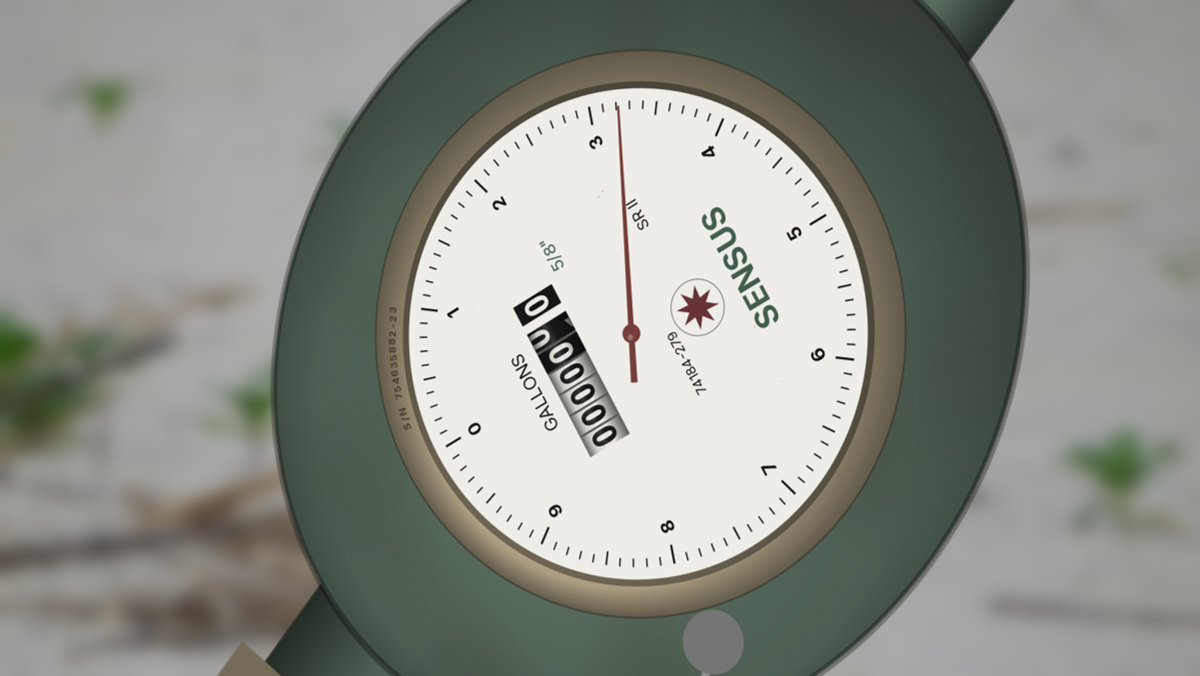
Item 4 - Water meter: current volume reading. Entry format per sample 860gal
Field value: 3.2gal
